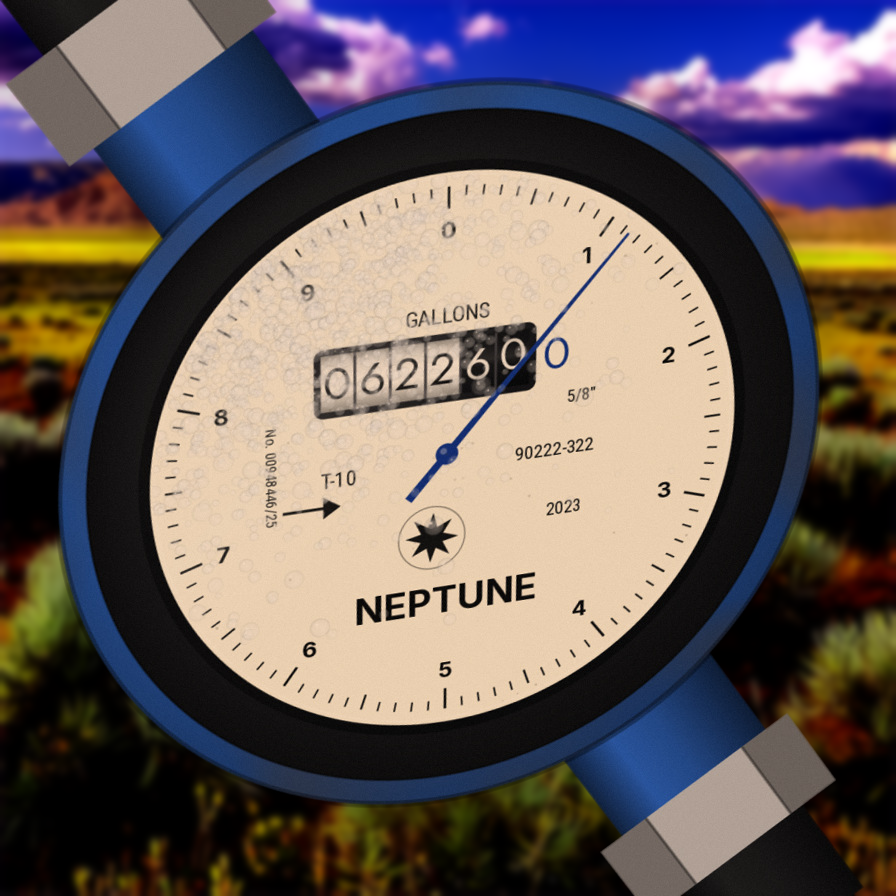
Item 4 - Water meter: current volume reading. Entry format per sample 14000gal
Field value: 622601.1gal
